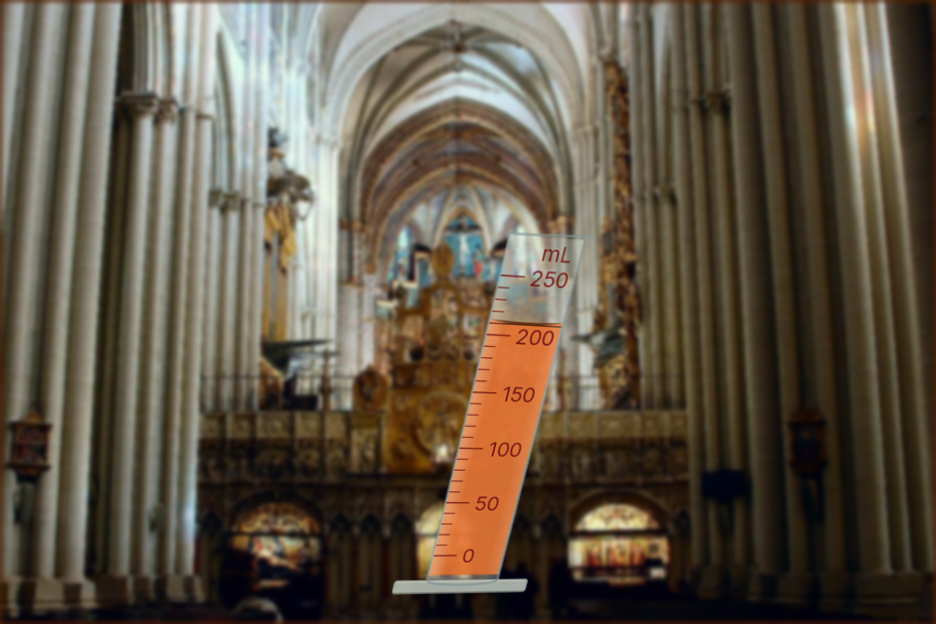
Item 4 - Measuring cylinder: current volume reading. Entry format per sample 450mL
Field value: 210mL
